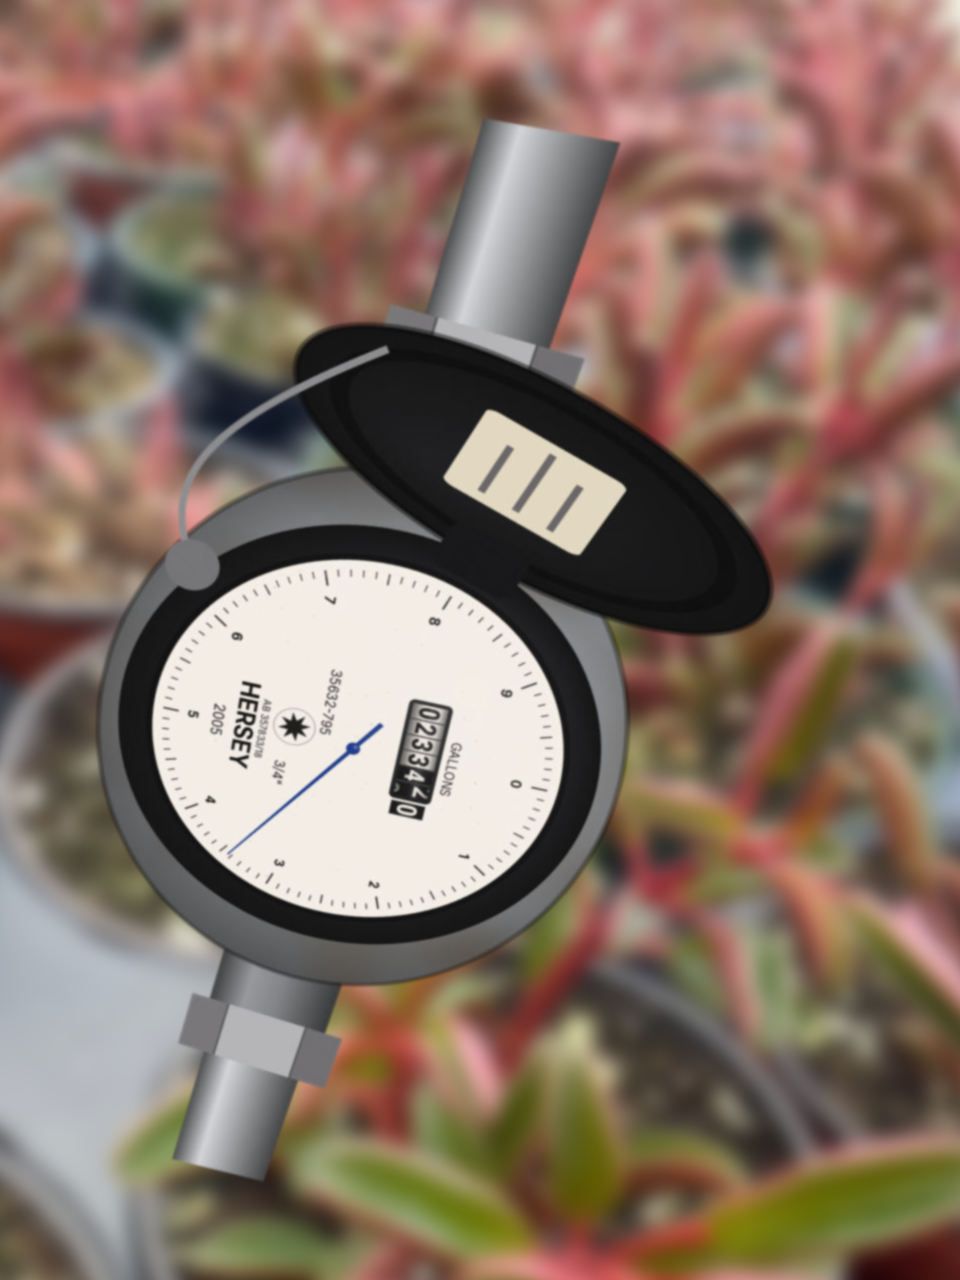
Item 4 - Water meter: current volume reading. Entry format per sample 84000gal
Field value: 233423.4gal
